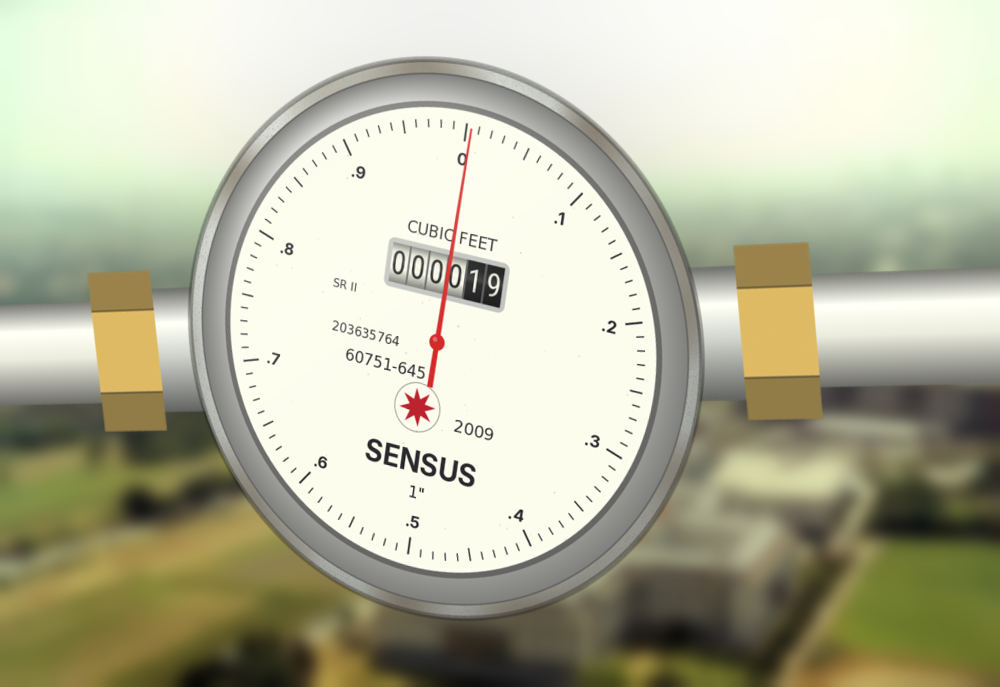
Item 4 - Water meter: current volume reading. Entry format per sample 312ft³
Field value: 19.00ft³
